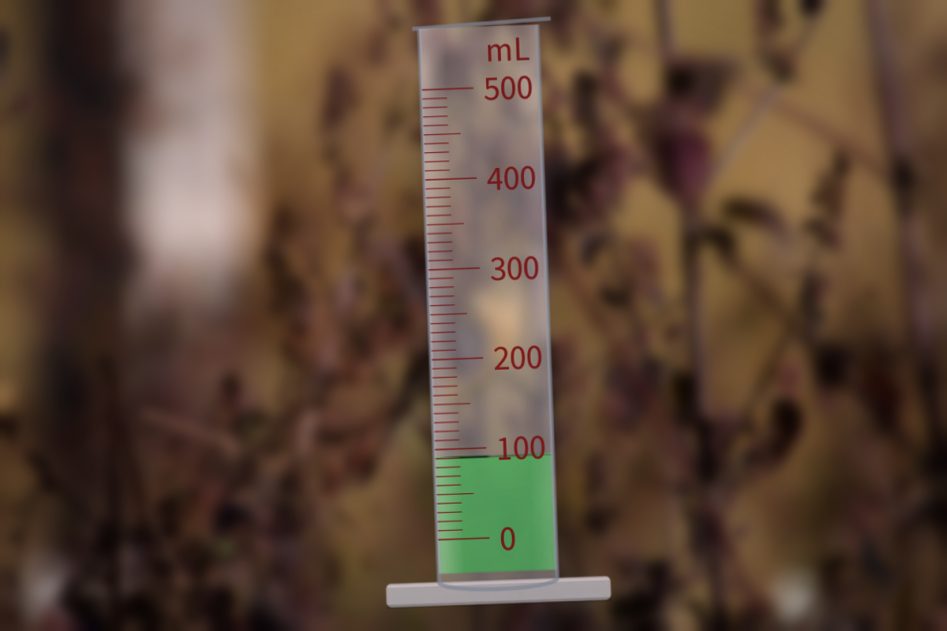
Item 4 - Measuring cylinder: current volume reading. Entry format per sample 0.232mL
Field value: 90mL
